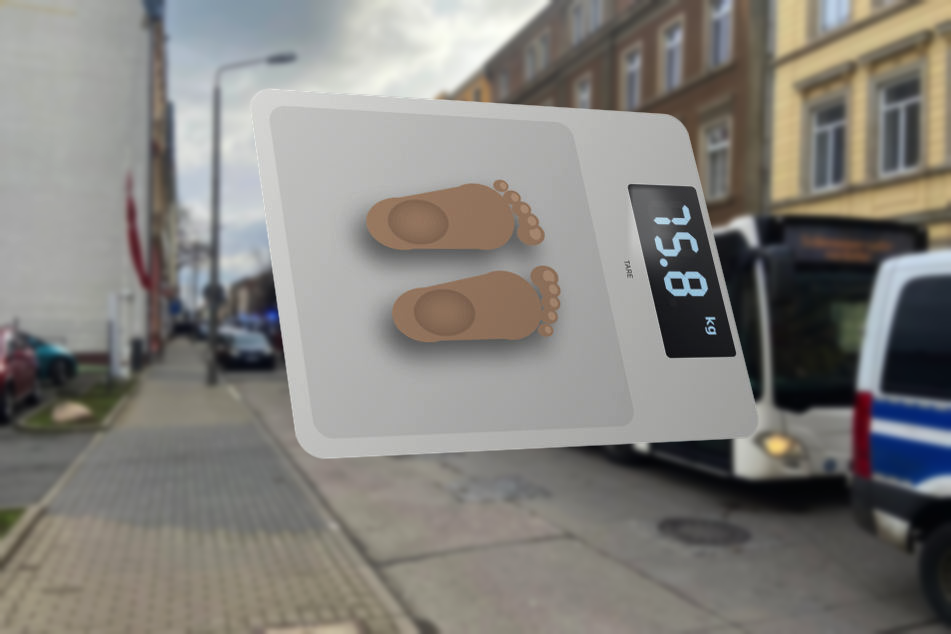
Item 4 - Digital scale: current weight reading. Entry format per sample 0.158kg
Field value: 75.8kg
